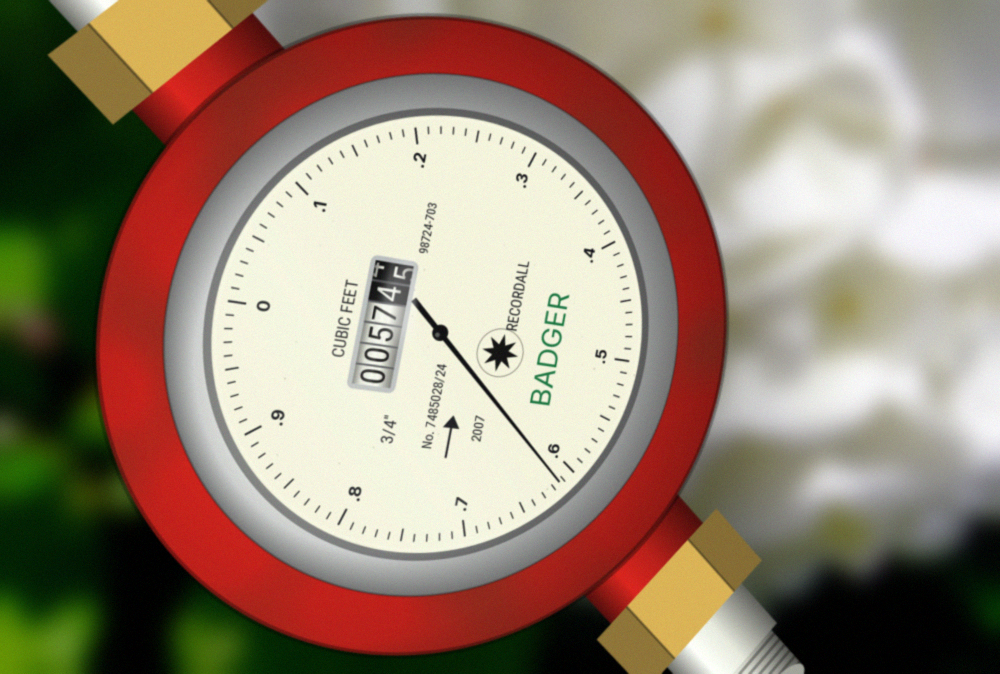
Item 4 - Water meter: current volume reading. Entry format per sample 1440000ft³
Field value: 5744.61ft³
